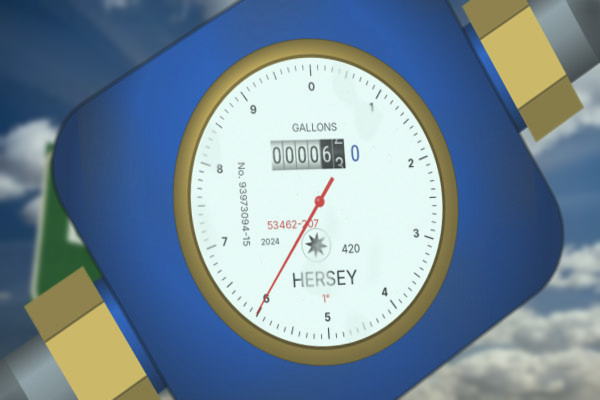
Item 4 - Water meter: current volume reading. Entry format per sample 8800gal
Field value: 626.0gal
